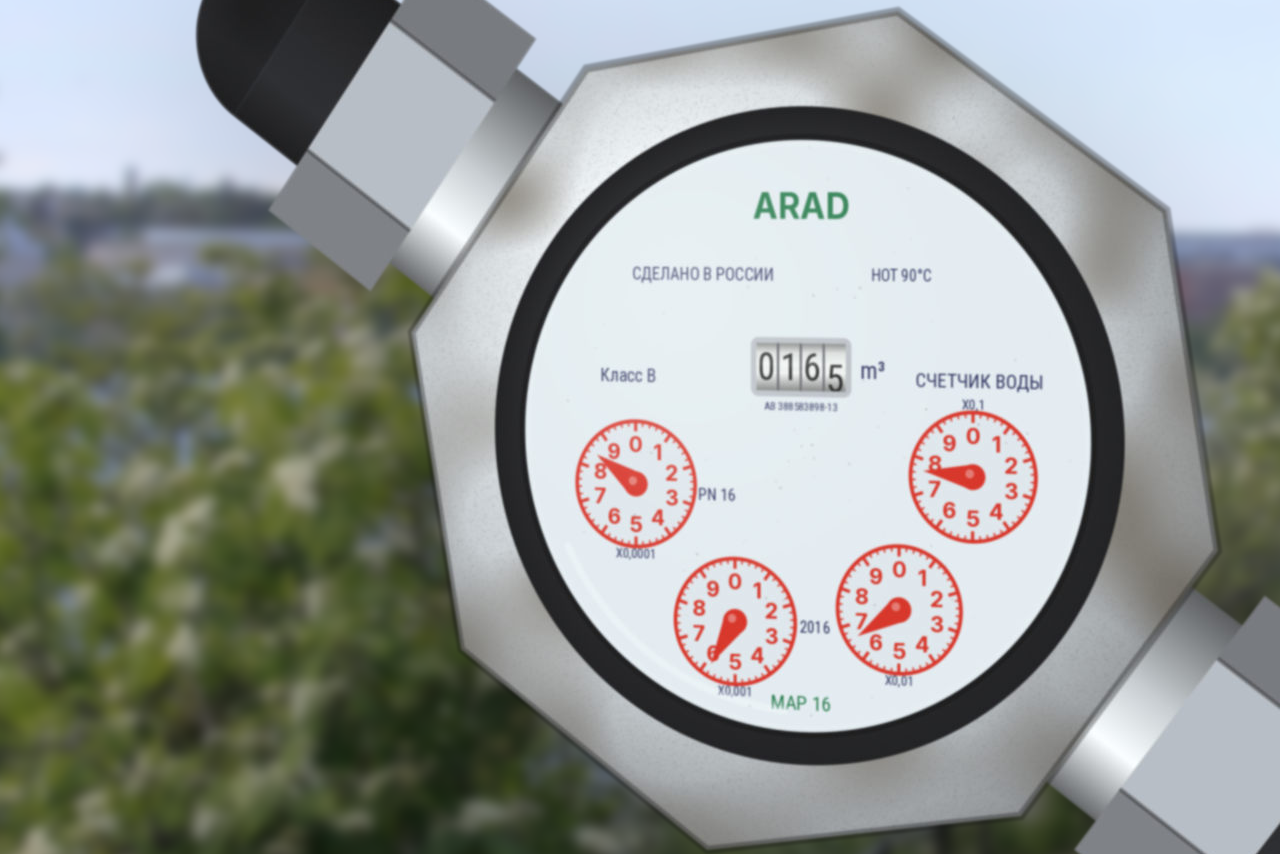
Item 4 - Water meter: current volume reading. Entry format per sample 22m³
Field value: 164.7658m³
